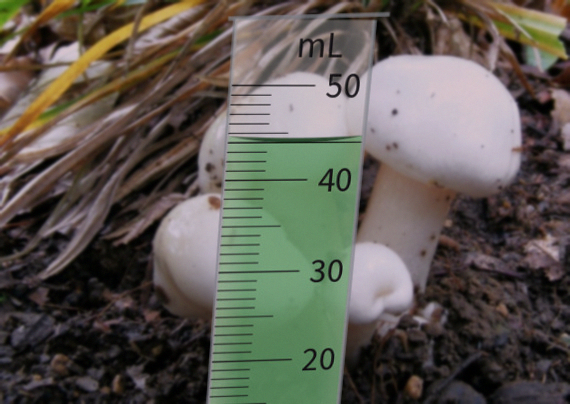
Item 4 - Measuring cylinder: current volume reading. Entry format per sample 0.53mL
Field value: 44mL
